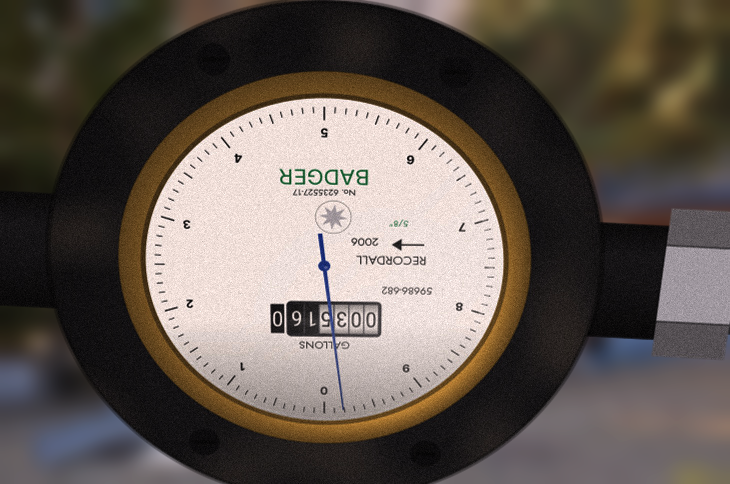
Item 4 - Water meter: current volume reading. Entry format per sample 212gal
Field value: 35159.8gal
